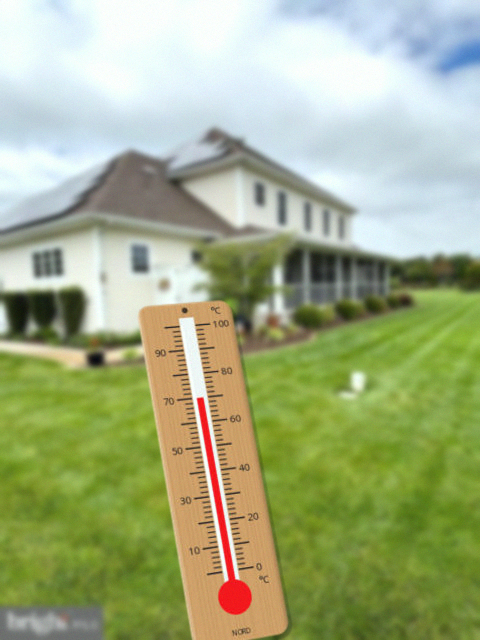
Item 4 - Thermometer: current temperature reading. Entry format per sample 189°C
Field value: 70°C
